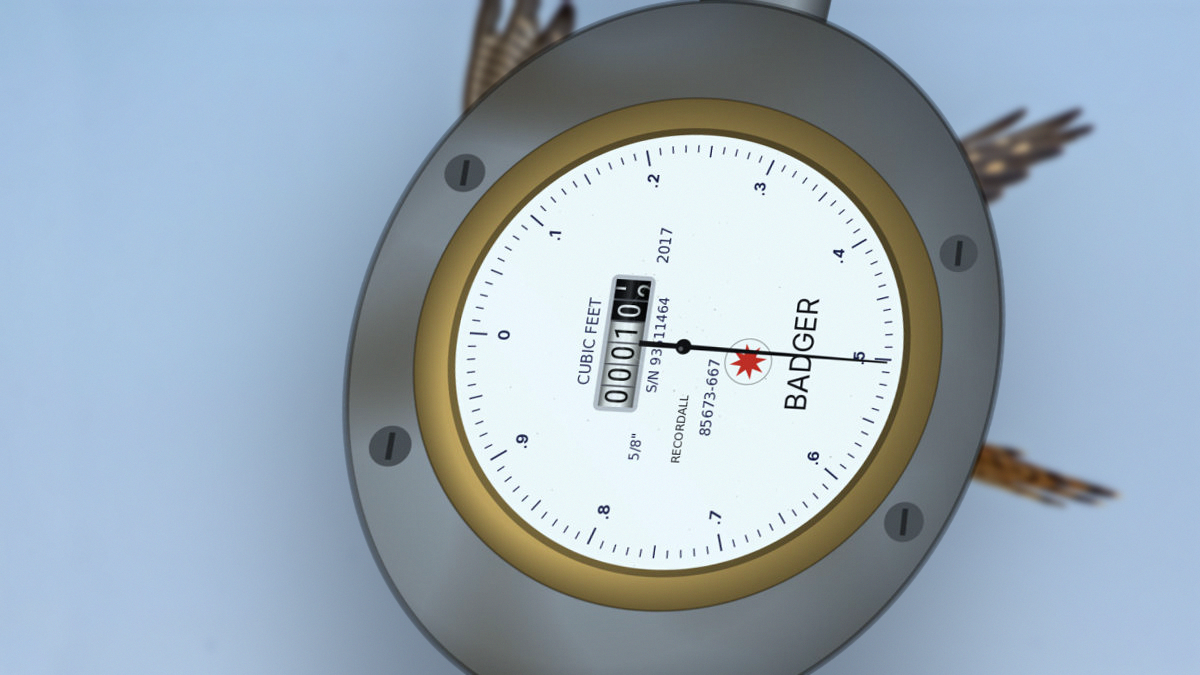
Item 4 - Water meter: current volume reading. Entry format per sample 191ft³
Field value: 101.50ft³
